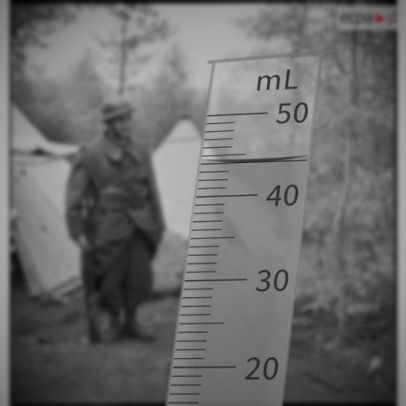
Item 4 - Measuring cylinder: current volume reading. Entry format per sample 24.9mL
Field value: 44mL
